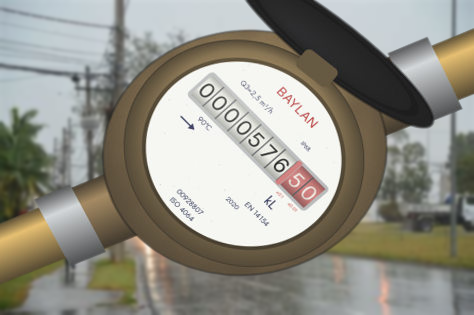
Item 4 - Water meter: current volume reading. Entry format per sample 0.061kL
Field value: 576.50kL
